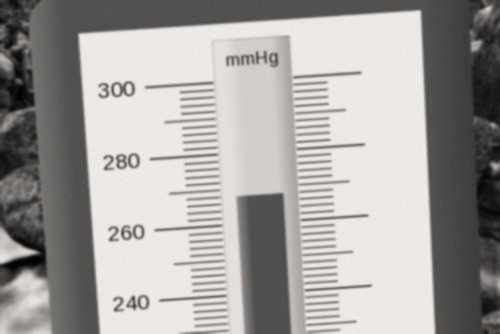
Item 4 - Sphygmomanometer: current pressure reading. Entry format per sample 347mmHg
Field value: 268mmHg
